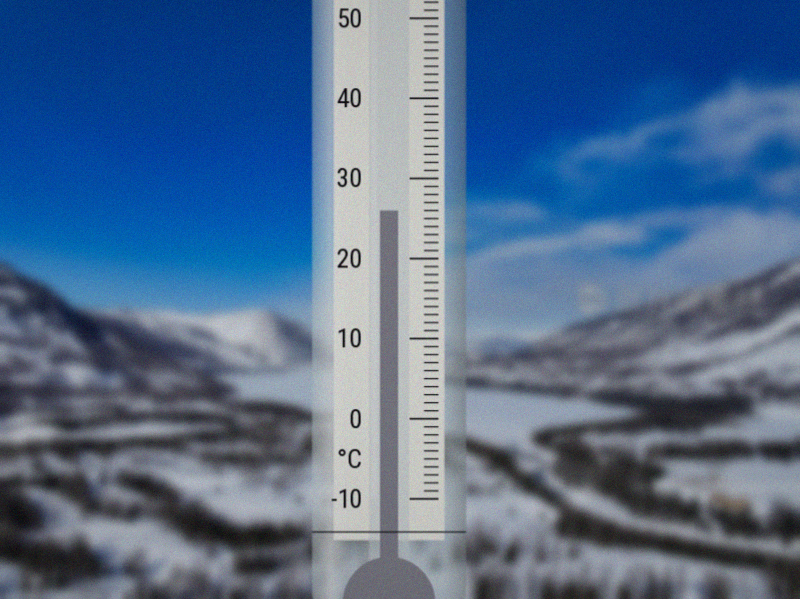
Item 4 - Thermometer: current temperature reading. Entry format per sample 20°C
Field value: 26°C
